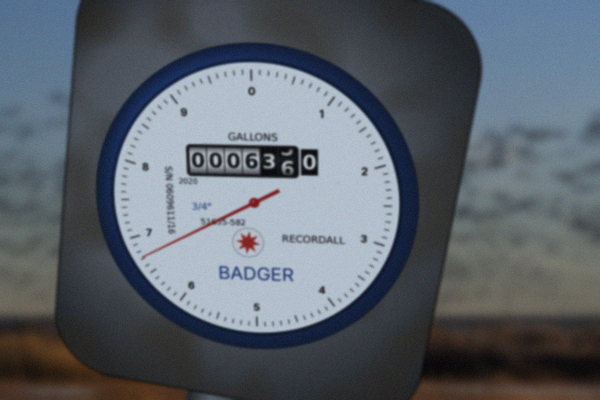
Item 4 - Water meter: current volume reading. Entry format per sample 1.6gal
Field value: 6356.7gal
